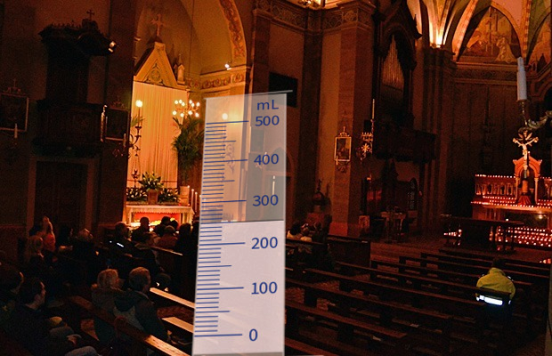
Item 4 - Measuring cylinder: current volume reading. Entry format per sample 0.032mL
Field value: 250mL
